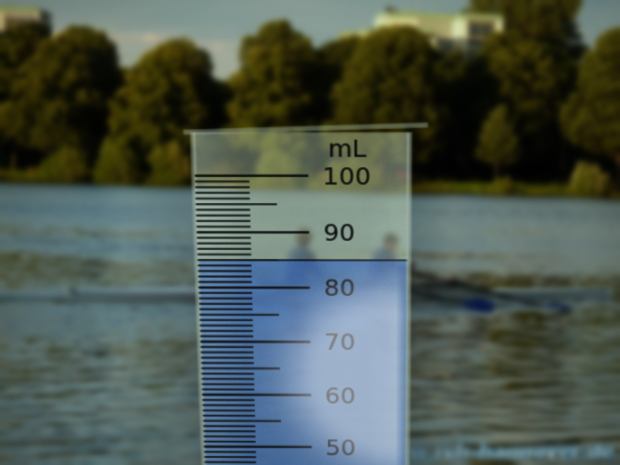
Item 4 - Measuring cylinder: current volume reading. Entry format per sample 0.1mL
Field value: 85mL
